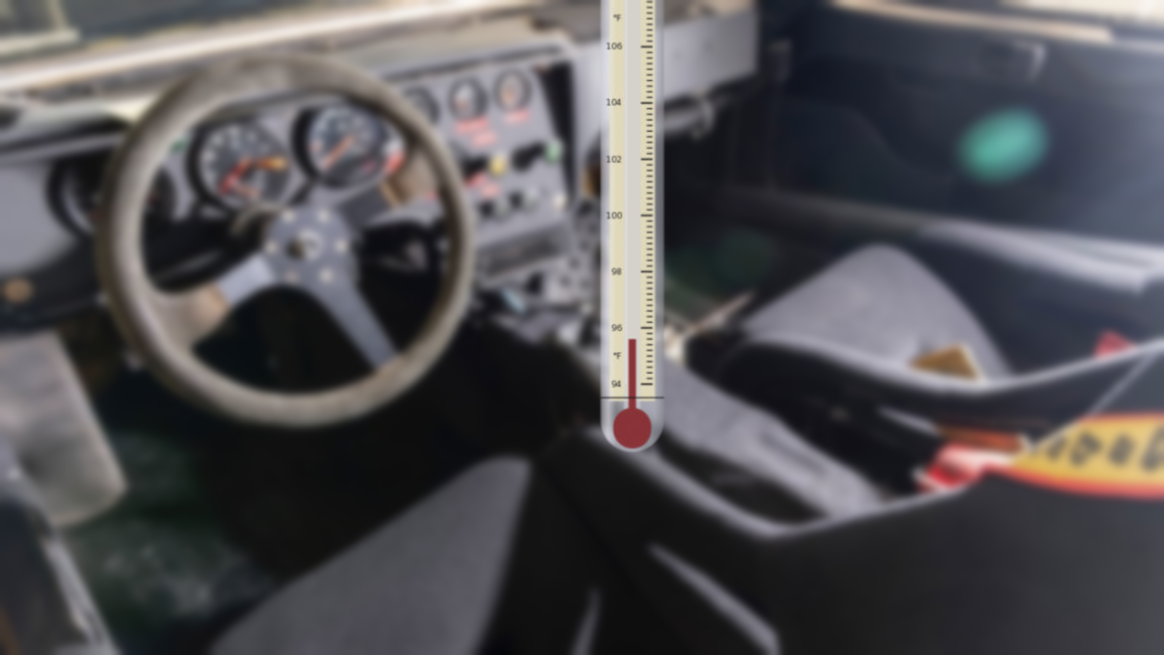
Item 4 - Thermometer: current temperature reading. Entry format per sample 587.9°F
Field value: 95.6°F
